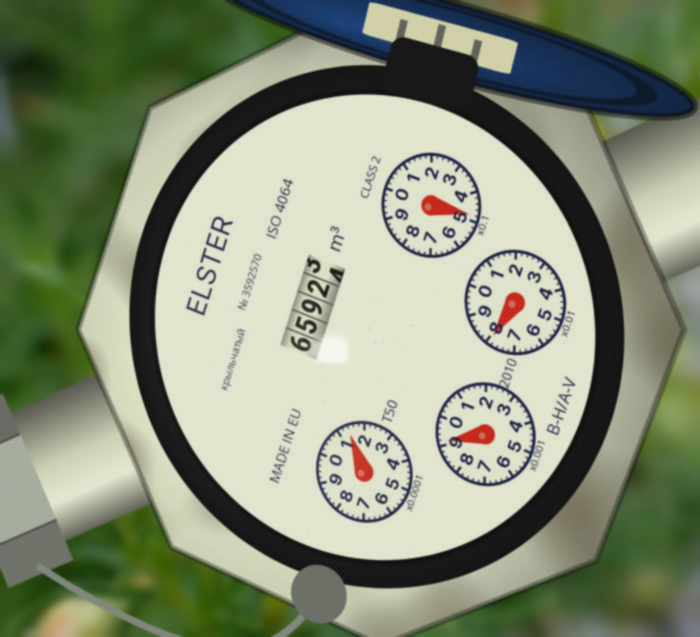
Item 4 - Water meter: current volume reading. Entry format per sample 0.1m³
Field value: 65923.4791m³
